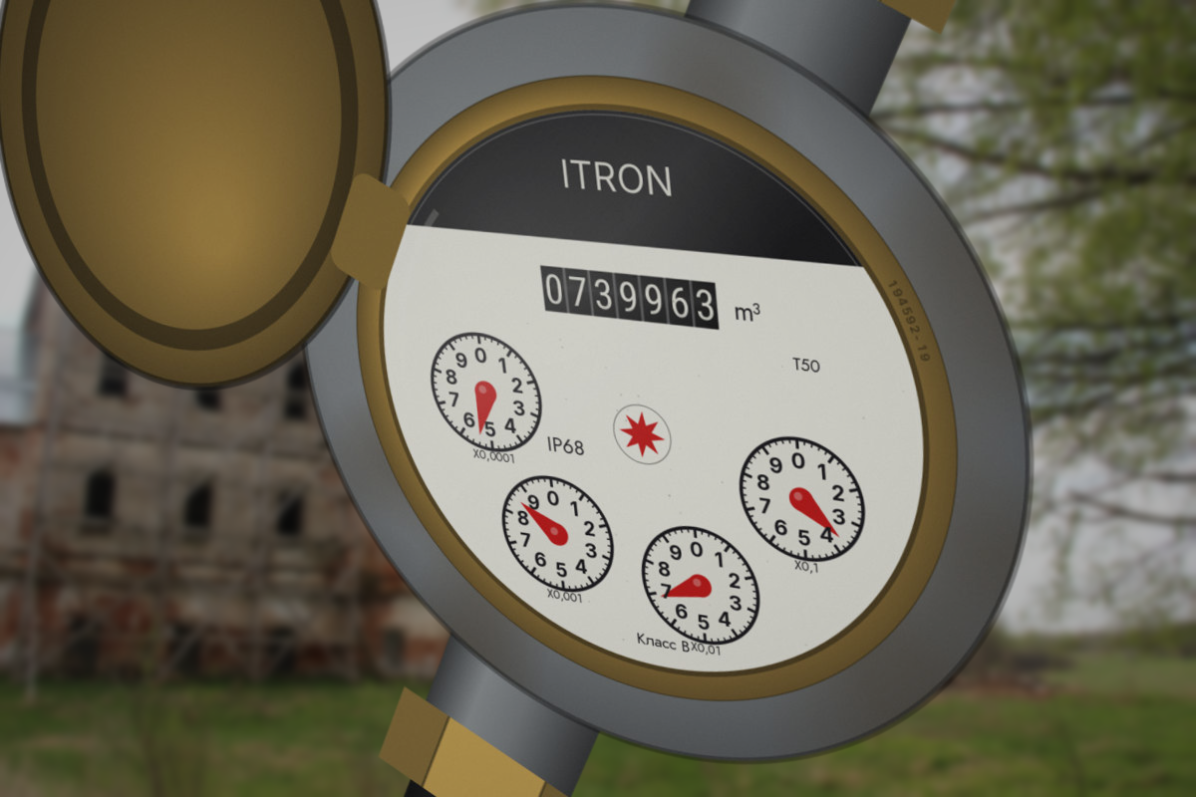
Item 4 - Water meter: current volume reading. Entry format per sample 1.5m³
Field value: 739963.3685m³
